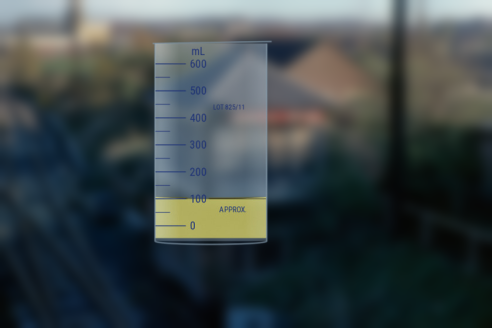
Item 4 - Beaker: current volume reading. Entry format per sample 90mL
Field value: 100mL
